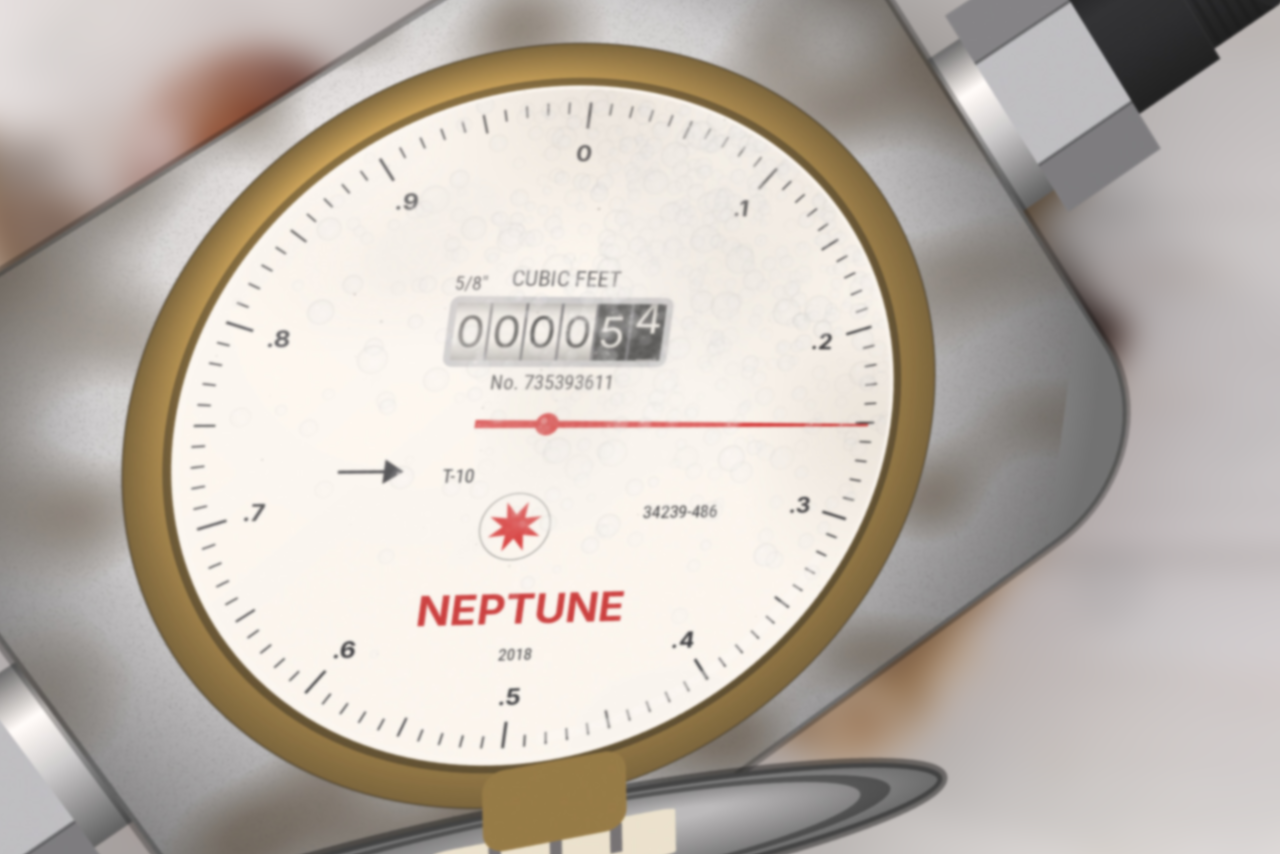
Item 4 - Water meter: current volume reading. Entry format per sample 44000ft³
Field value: 54.25ft³
